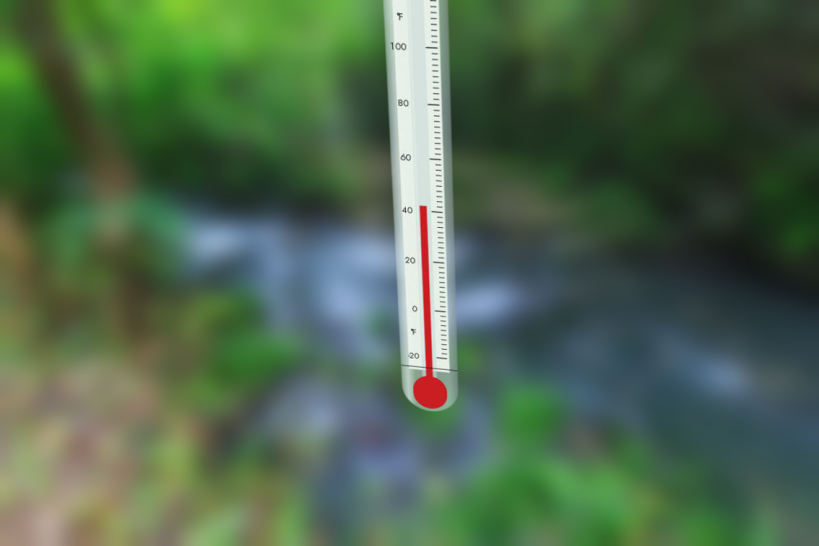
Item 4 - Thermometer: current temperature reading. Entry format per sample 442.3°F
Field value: 42°F
